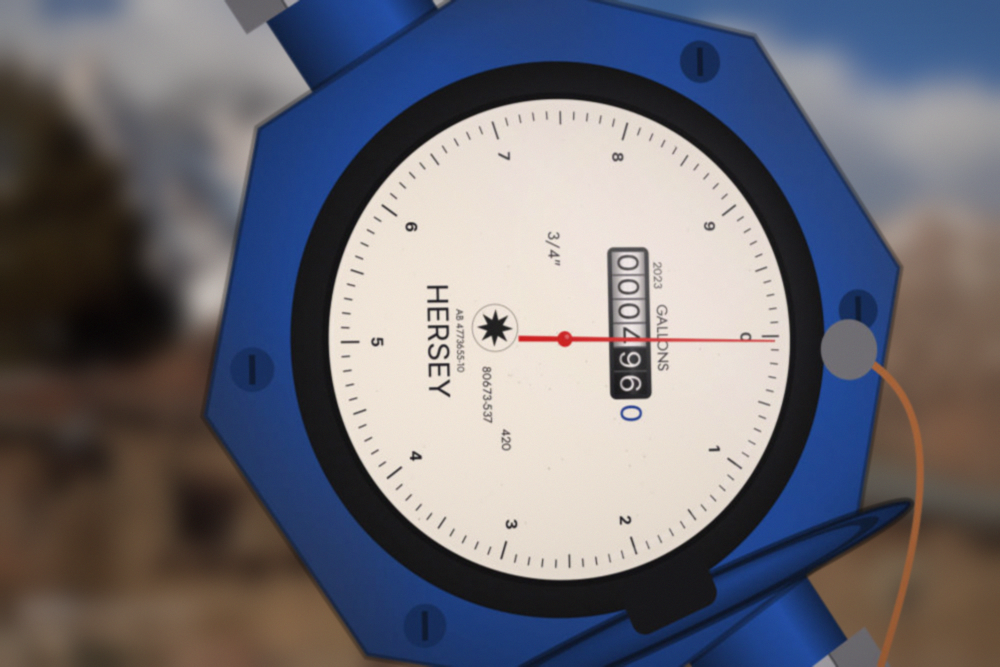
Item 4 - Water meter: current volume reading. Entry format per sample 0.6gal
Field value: 4960.0gal
